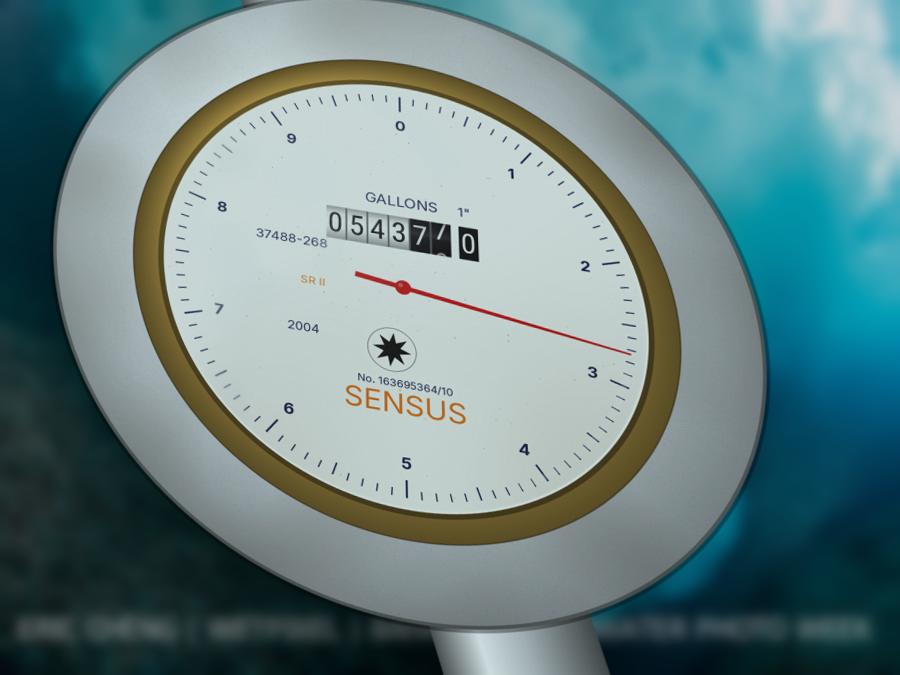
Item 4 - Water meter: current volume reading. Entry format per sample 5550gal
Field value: 543772.7gal
